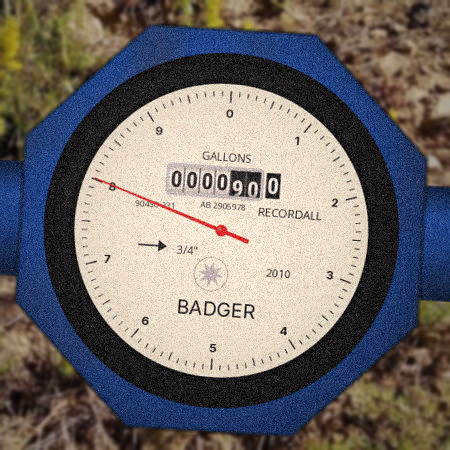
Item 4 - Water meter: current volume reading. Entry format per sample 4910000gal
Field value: 898.0gal
